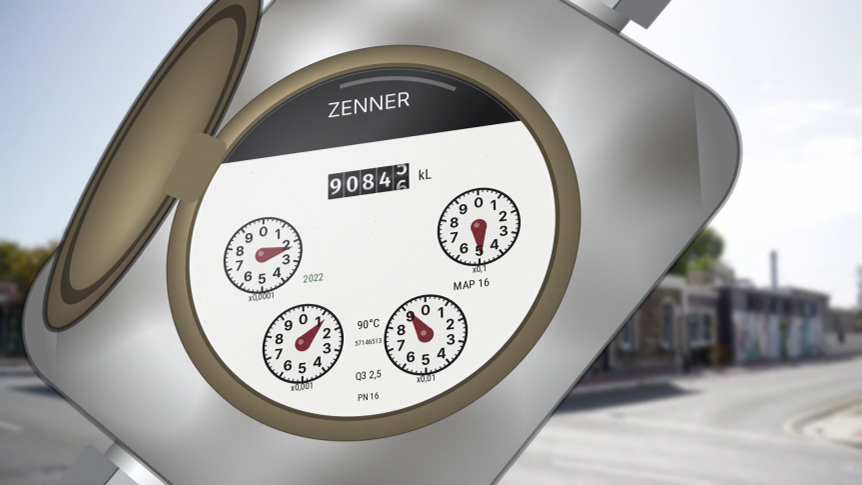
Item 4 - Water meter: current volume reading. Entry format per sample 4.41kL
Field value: 90845.4912kL
